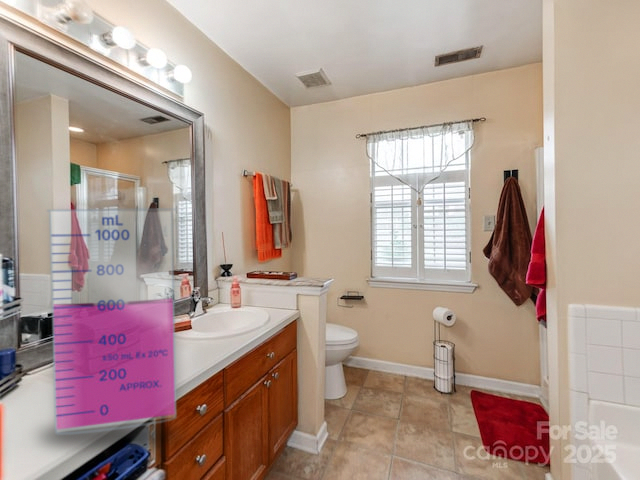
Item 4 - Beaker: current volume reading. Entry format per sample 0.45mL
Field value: 600mL
